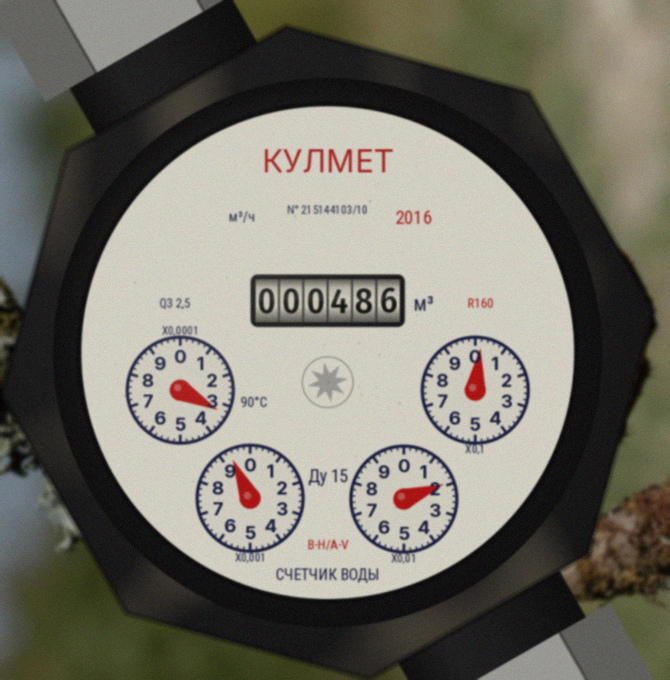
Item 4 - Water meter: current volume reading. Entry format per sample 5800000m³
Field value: 486.0193m³
